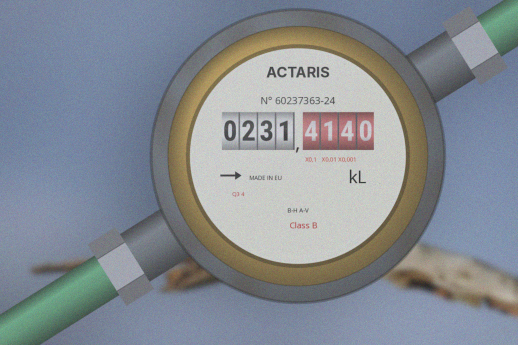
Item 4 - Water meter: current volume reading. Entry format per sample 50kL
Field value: 231.4140kL
